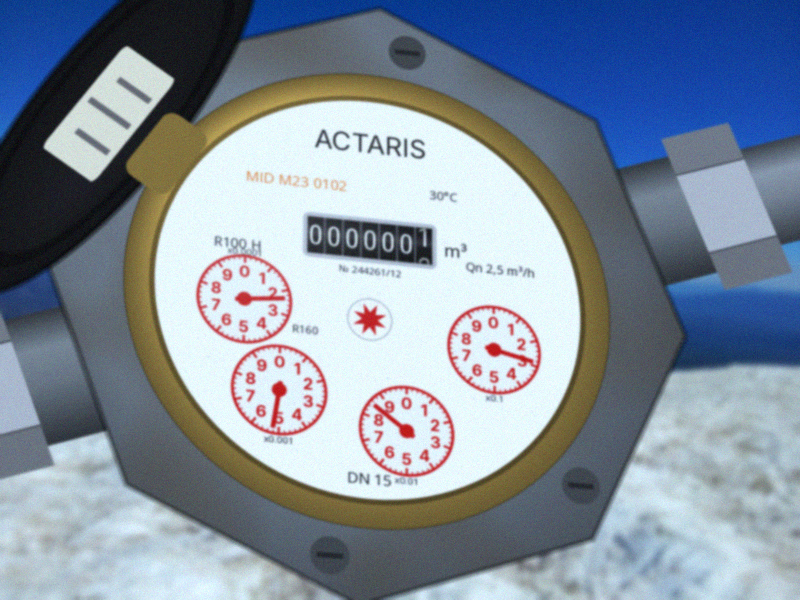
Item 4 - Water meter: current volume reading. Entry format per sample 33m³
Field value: 1.2852m³
